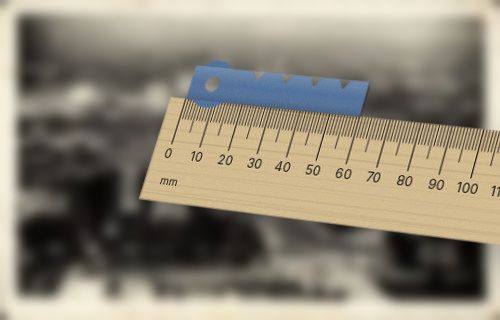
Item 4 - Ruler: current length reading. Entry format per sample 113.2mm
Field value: 60mm
